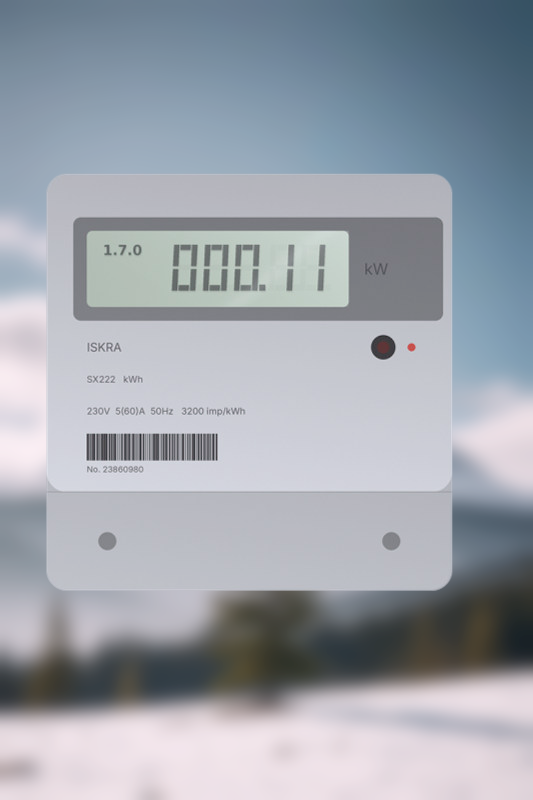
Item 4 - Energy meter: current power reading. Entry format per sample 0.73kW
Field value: 0.11kW
